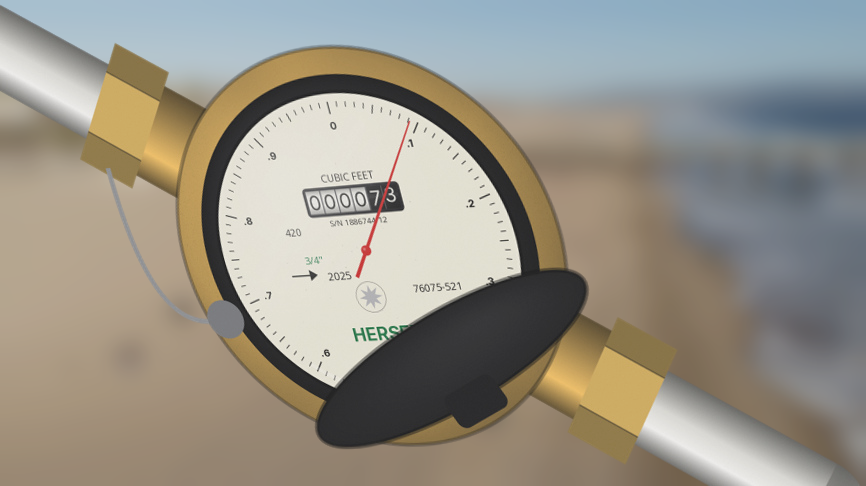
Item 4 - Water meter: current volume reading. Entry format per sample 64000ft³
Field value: 73.09ft³
